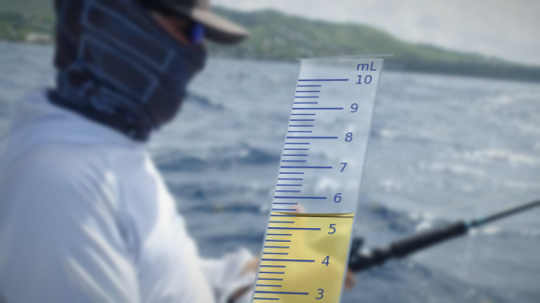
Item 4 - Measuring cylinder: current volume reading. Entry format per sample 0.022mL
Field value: 5.4mL
